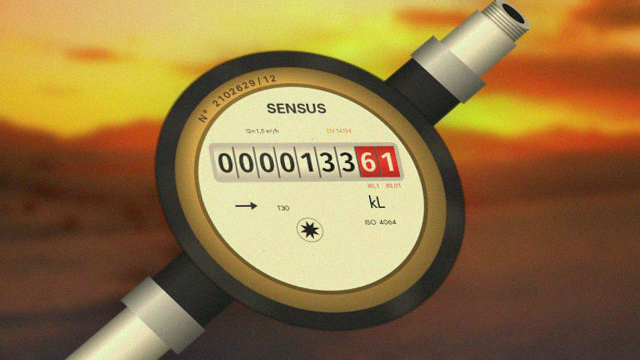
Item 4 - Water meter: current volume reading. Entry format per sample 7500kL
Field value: 133.61kL
